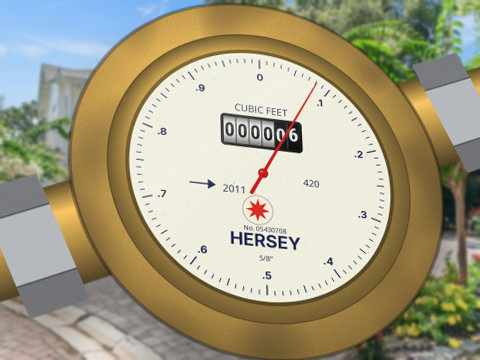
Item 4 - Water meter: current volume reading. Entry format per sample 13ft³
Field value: 6.08ft³
